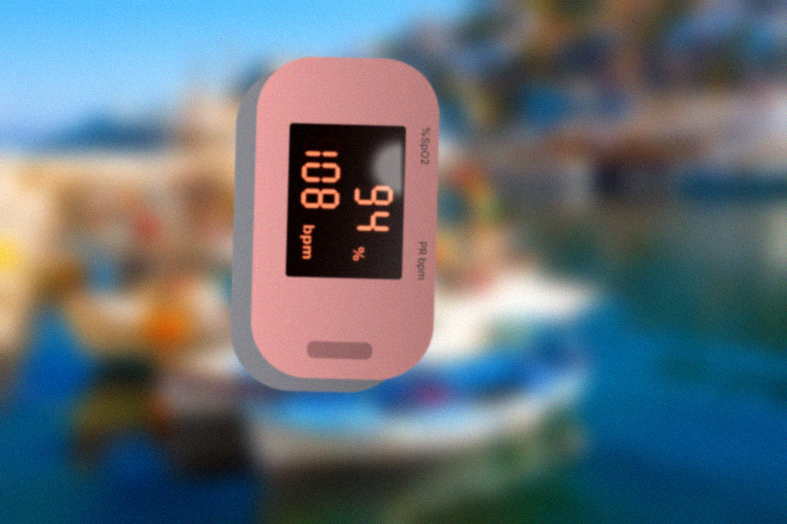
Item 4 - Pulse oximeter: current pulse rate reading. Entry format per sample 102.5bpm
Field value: 108bpm
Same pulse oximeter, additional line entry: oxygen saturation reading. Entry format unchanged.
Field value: 94%
